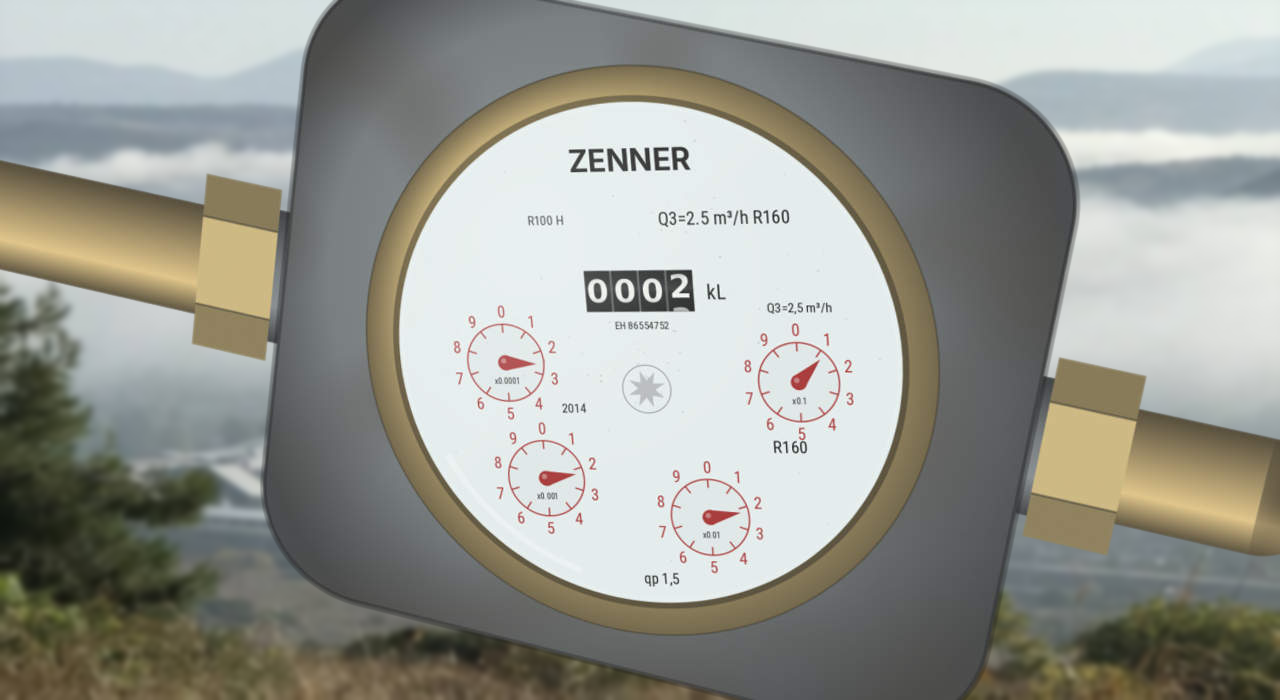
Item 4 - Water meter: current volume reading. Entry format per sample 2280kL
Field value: 2.1222kL
